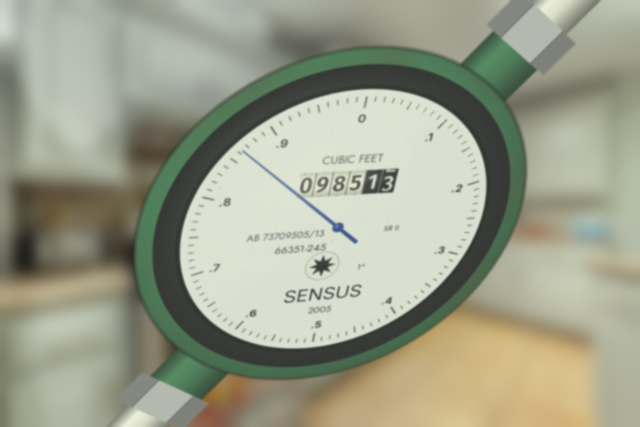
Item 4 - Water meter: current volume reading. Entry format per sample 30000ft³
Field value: 98512.86ft³
